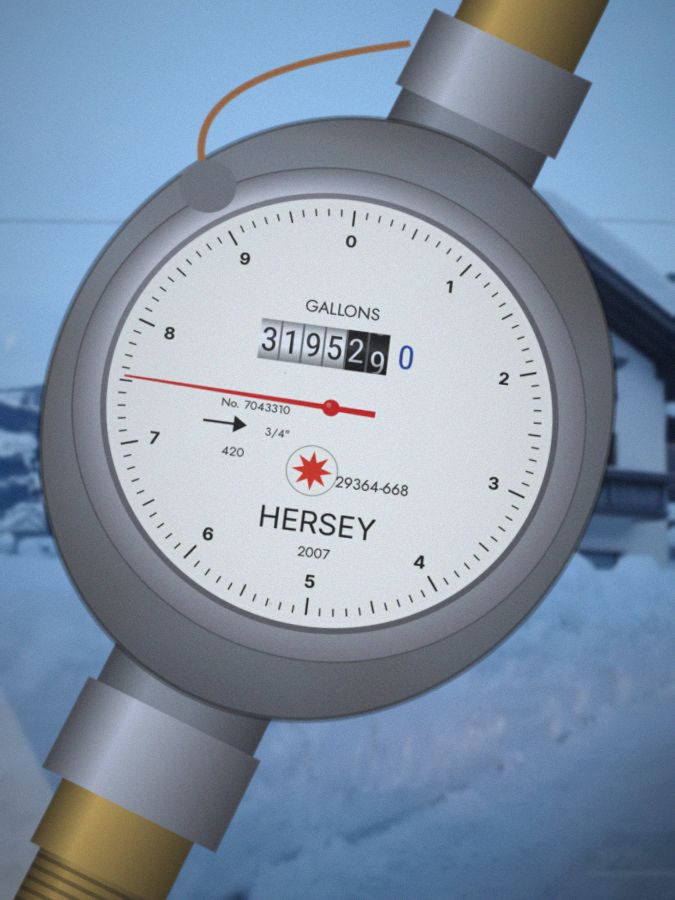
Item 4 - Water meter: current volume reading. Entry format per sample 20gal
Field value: 3195287.5gal
